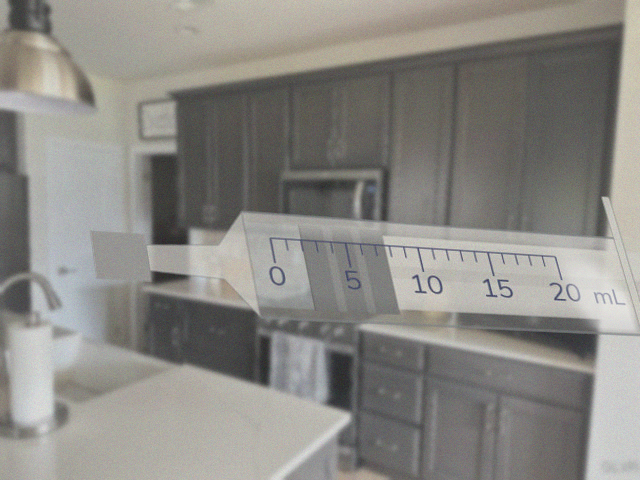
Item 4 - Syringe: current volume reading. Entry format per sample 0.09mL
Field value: 2mL
